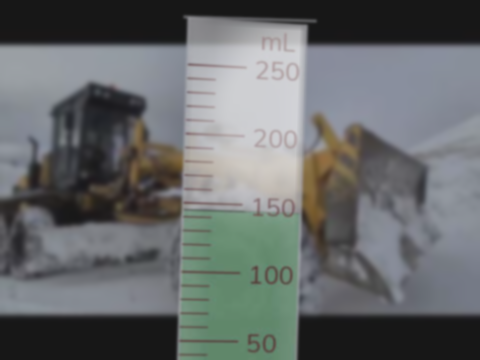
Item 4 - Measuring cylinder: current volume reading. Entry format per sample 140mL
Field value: 145mL
